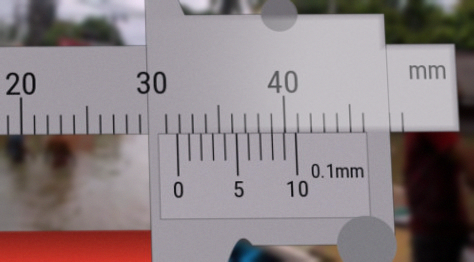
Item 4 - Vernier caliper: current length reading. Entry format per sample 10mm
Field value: 31.8mm
